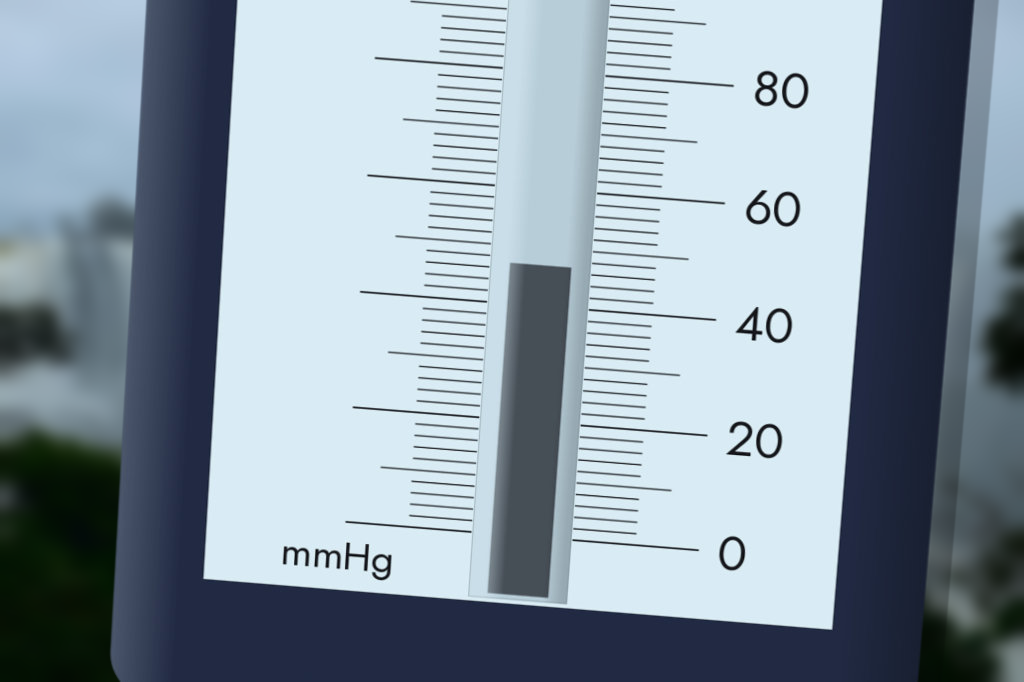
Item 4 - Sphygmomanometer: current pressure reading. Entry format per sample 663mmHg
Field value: 47mmHg
